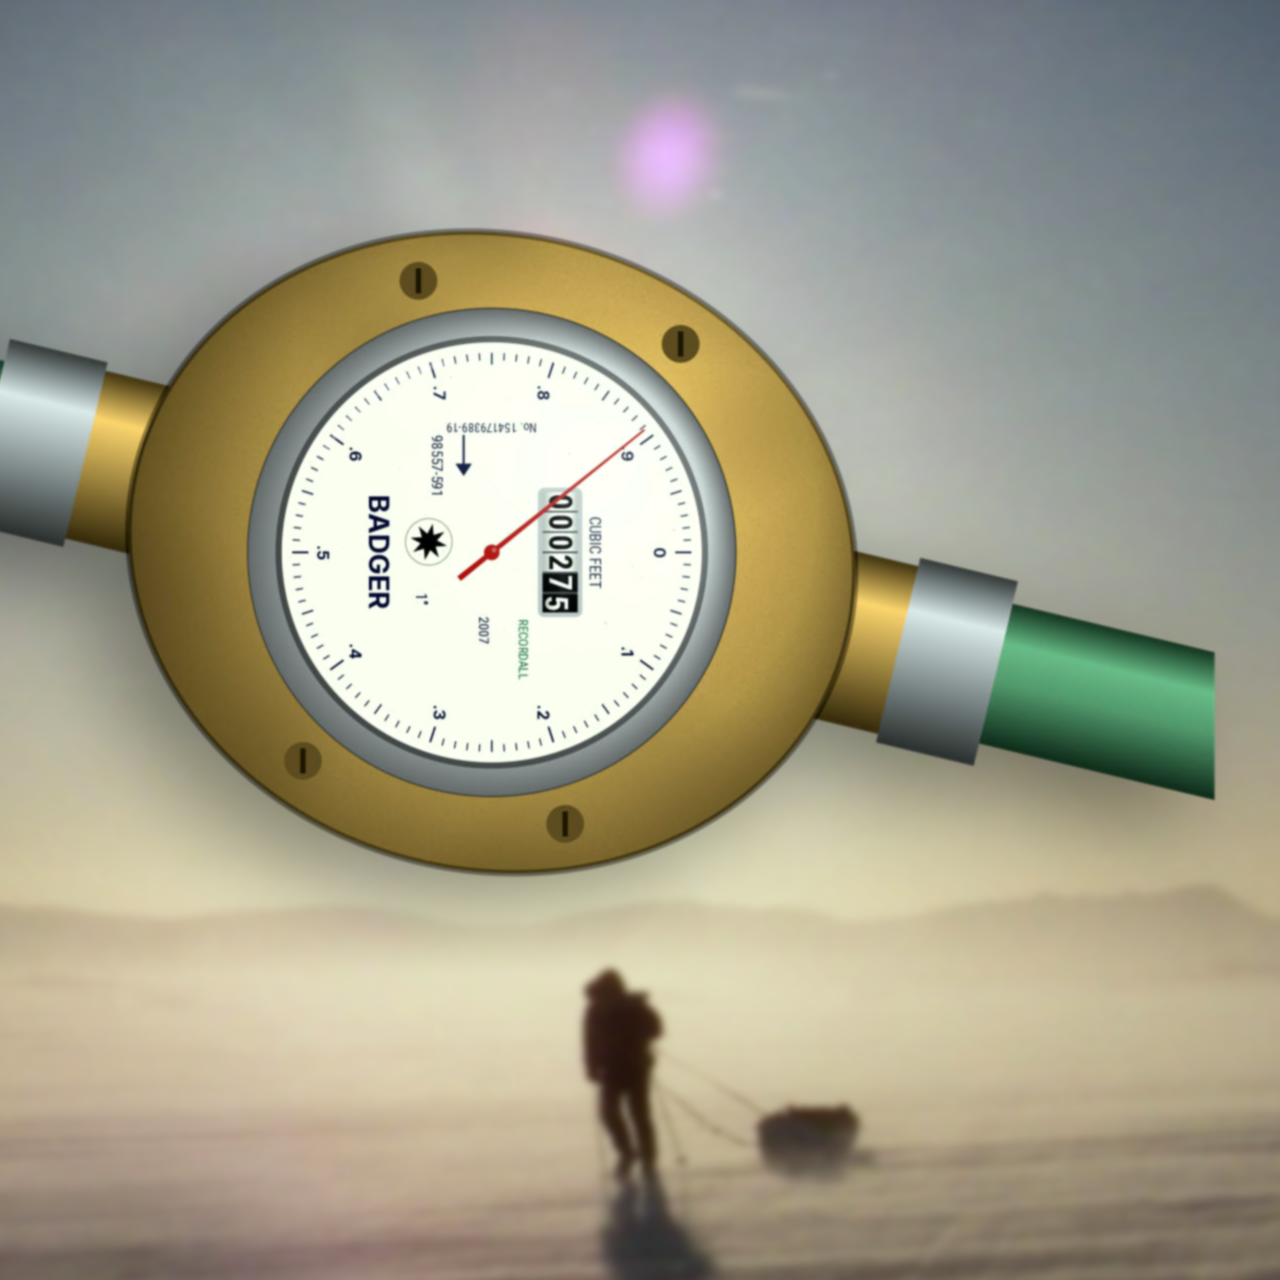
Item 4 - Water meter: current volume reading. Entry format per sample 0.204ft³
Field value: 274.89ft³
